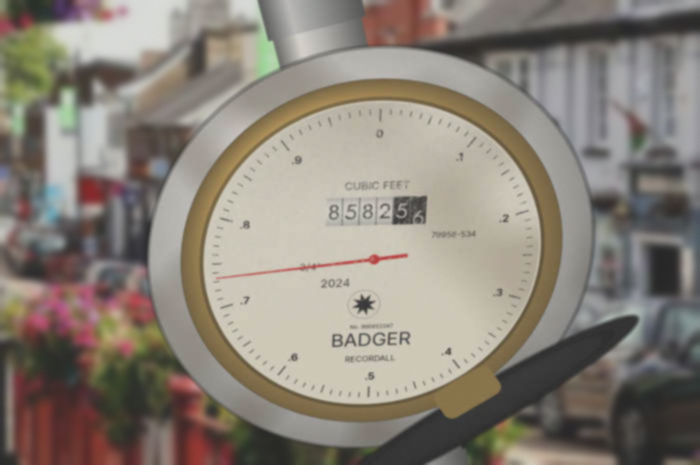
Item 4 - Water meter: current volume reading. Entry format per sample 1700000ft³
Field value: 858255.73ft³
